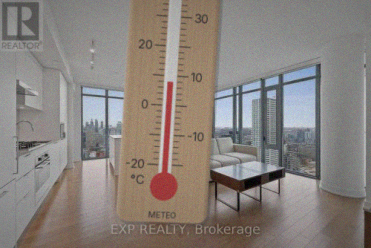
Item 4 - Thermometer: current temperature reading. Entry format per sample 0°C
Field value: 8°C
